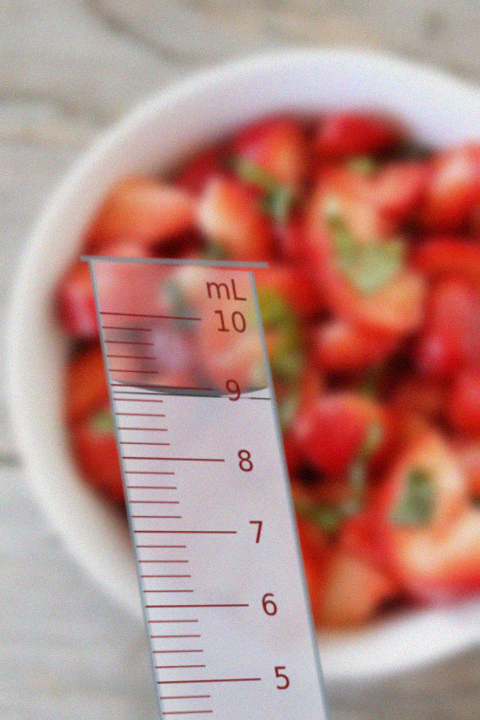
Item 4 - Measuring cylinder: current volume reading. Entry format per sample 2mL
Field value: 8.9mL
